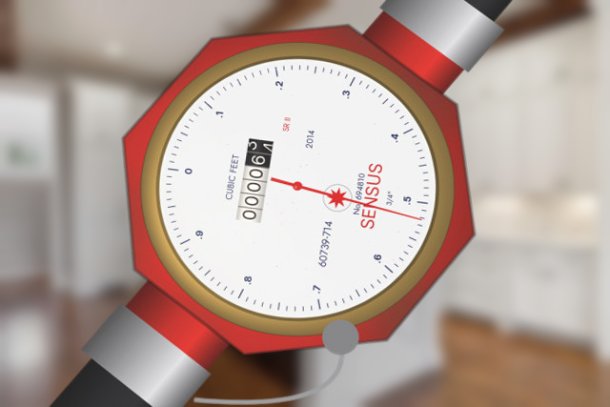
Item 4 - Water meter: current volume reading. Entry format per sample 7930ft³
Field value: 63.52ft³
